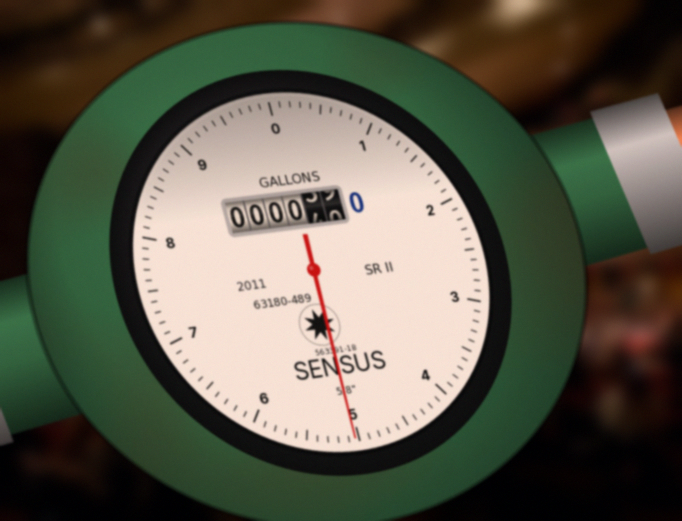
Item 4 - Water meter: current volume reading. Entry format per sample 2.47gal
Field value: 395.0gal
